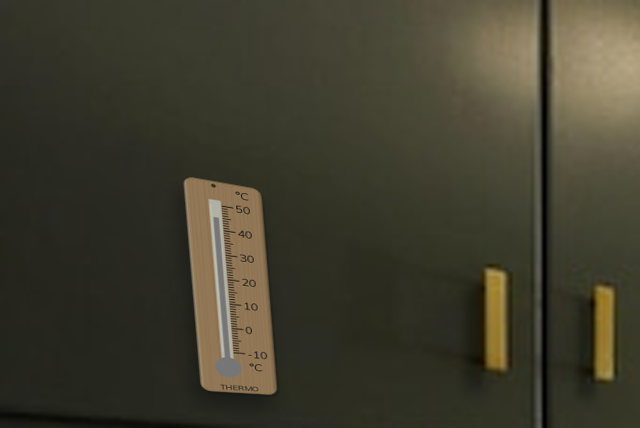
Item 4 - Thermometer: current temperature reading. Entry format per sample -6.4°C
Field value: 45°C
